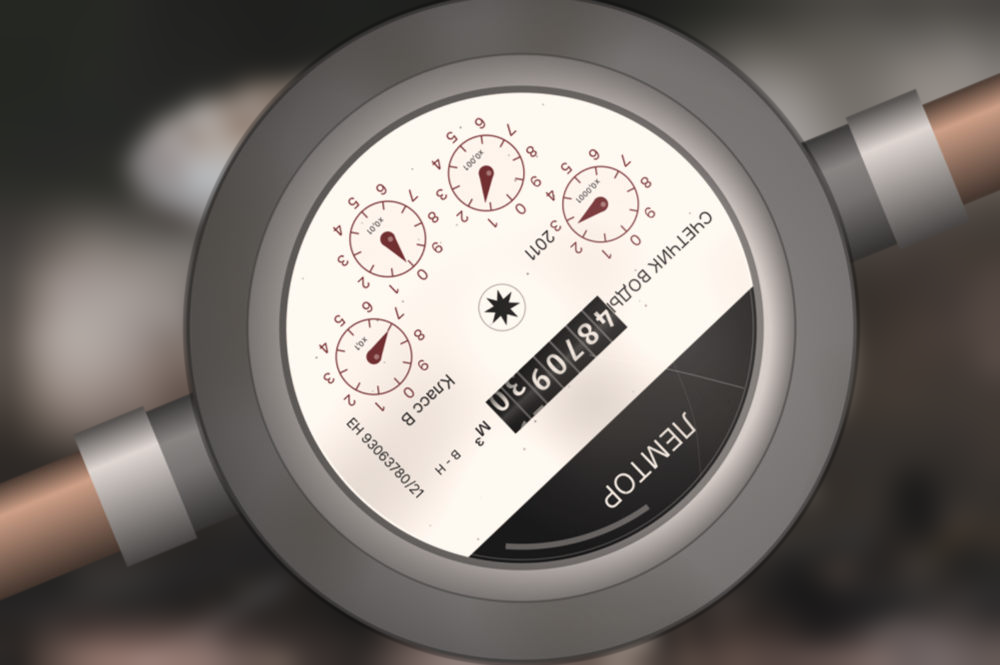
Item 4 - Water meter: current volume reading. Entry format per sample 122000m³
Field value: 4870929.7012m³
